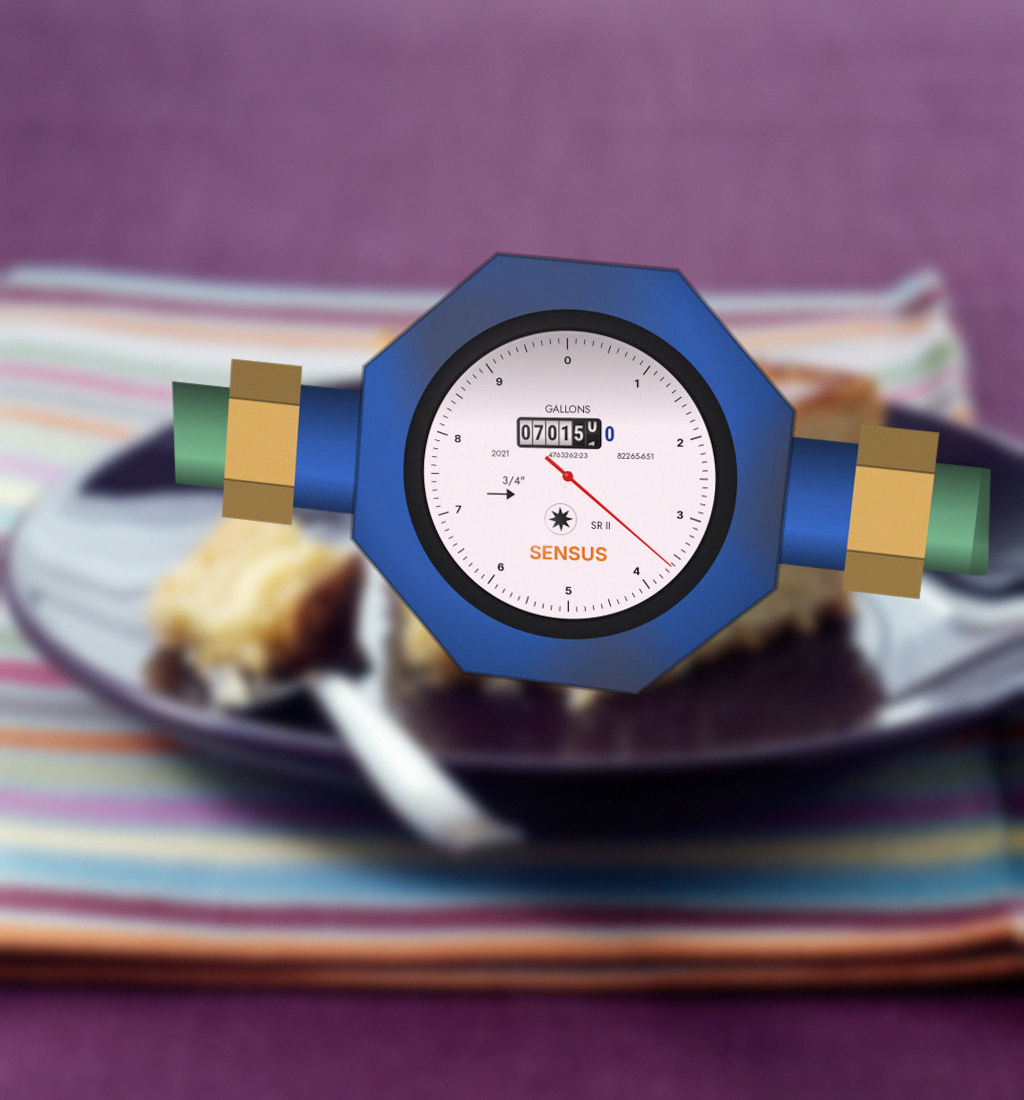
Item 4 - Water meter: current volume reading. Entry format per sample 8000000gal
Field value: 701503.6gal
